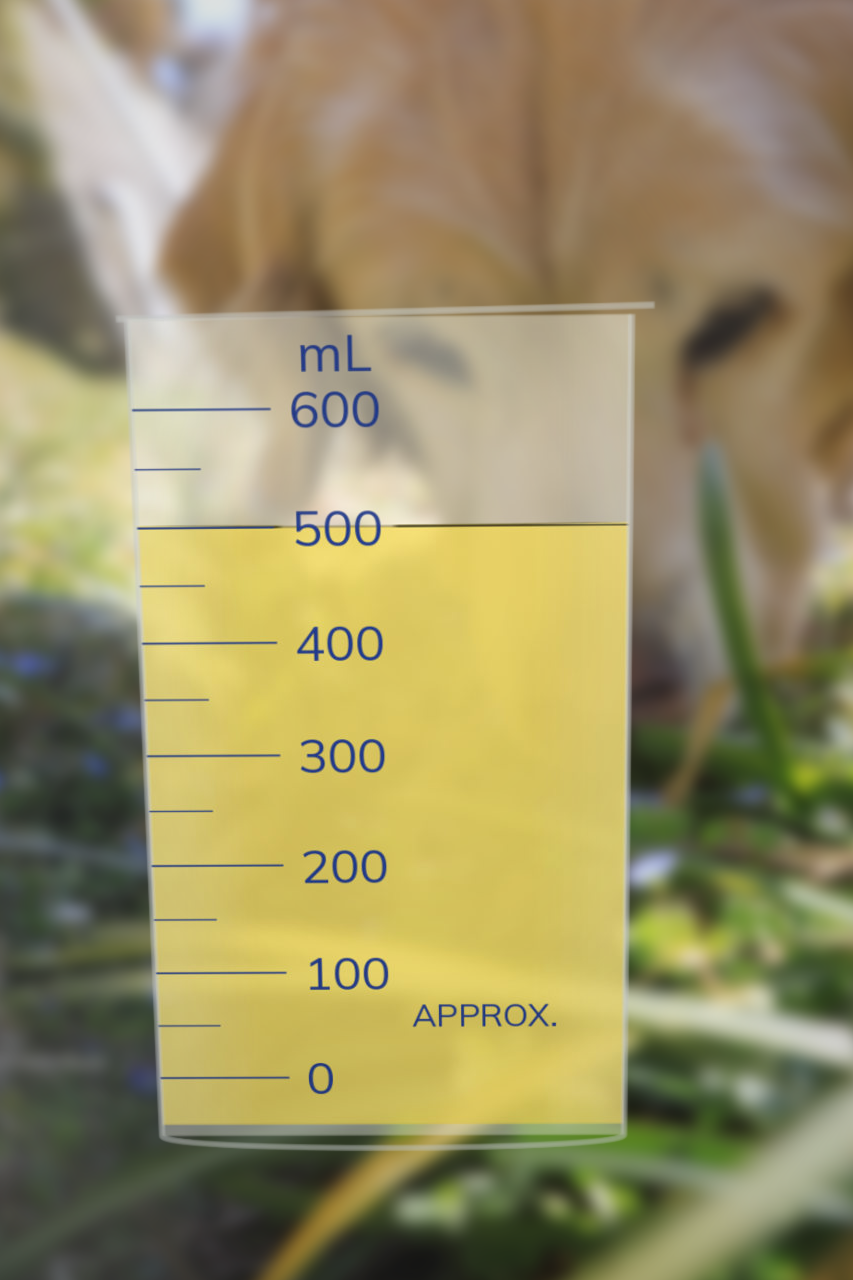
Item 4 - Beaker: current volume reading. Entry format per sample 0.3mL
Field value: 500mL
